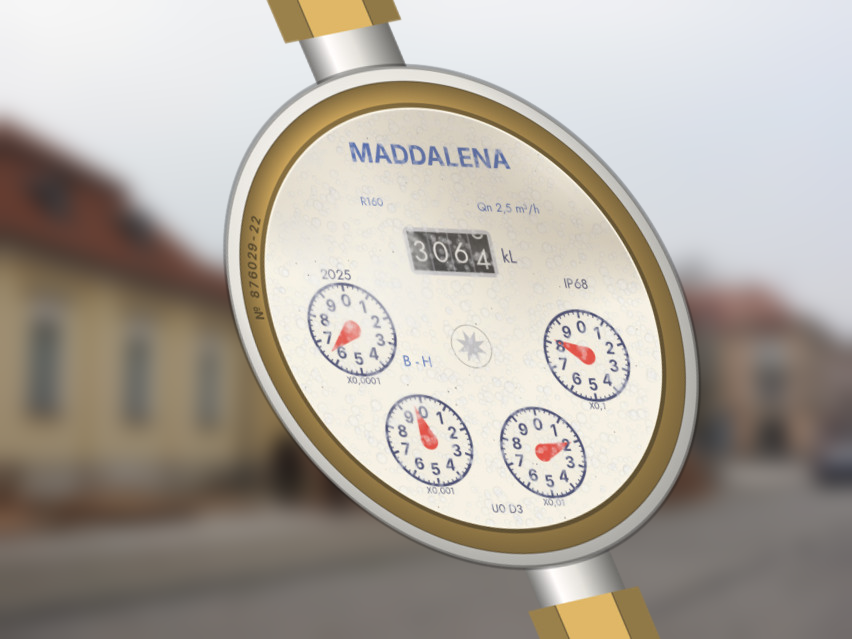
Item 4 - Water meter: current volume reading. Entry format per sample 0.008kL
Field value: 3063.8196kL
